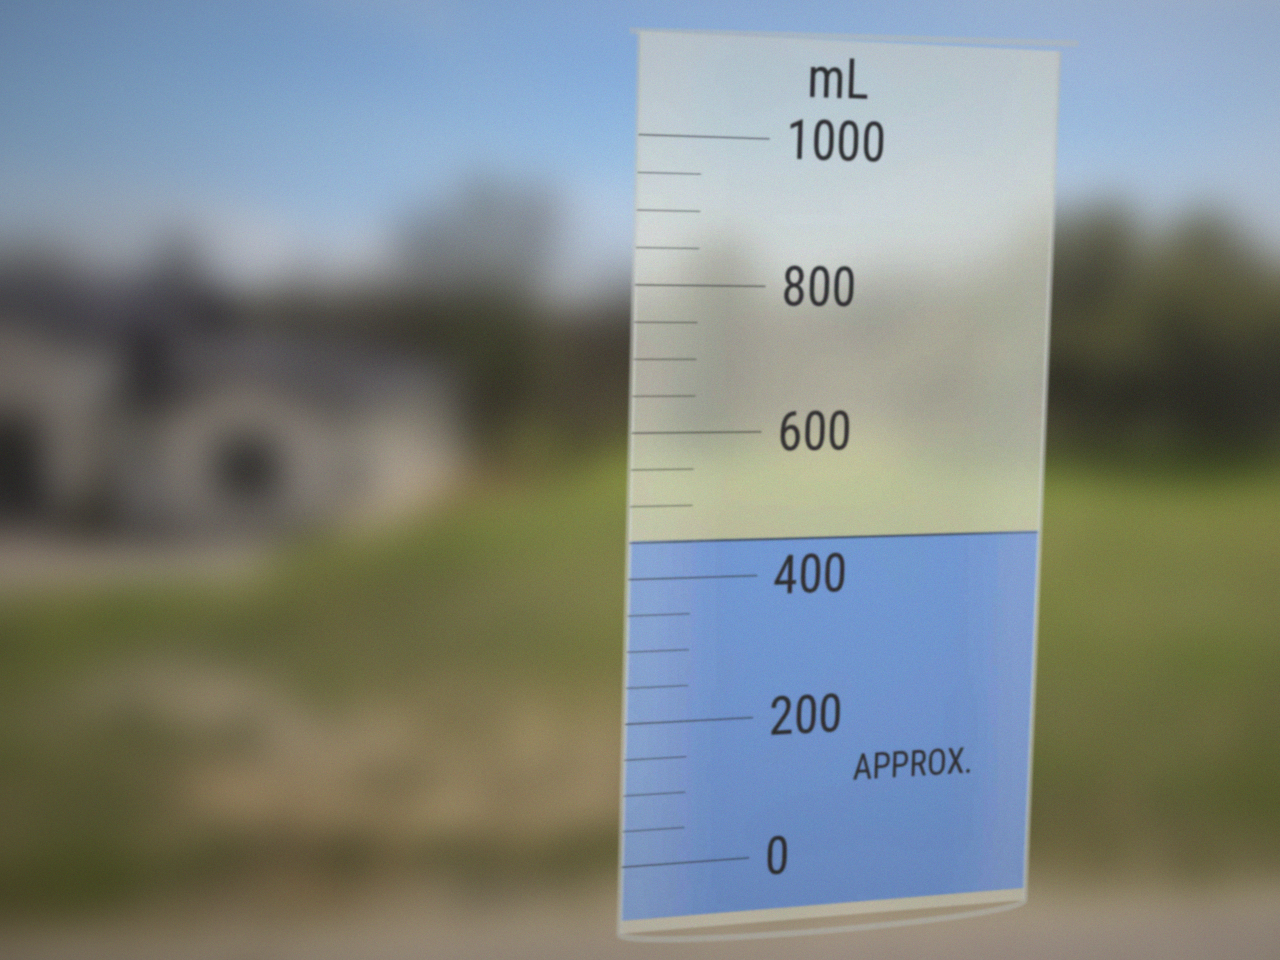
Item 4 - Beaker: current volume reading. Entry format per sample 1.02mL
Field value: 450mL
